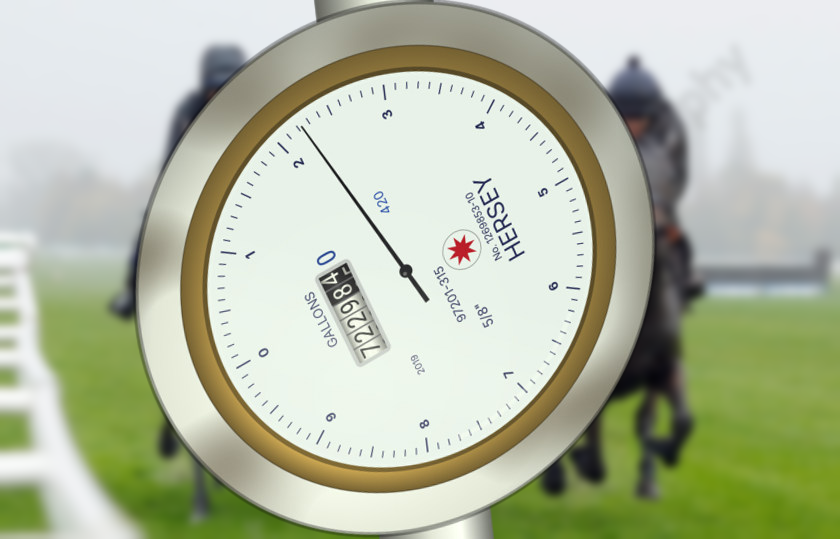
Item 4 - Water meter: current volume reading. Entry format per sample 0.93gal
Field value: 7229842.2gal
